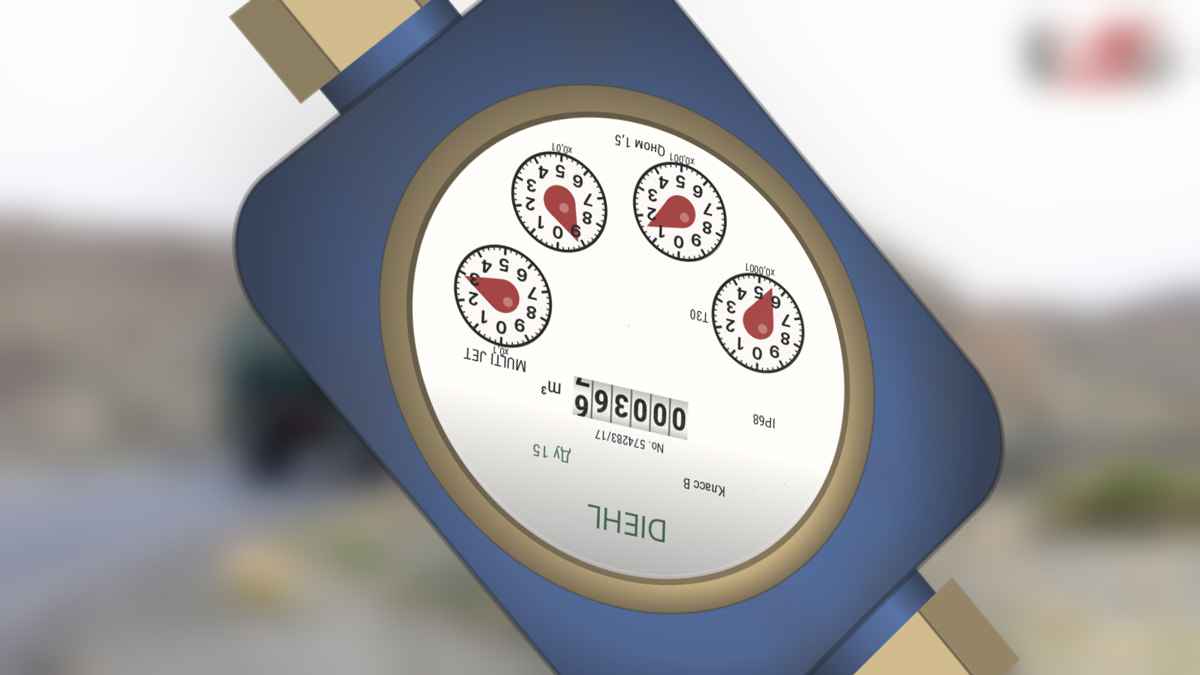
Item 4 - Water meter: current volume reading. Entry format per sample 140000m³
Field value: 366.2915m³
